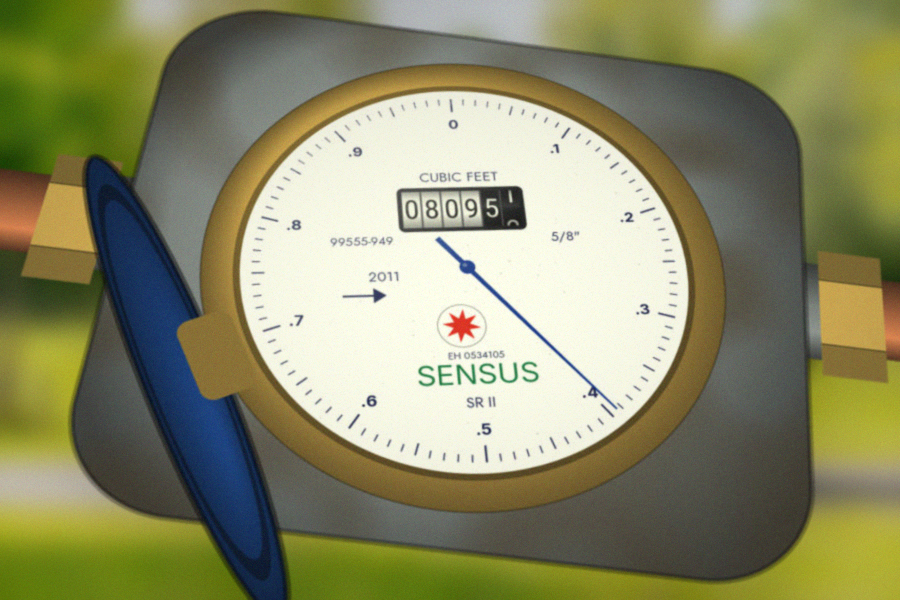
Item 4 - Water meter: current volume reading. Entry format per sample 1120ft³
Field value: 80951.39ft³
